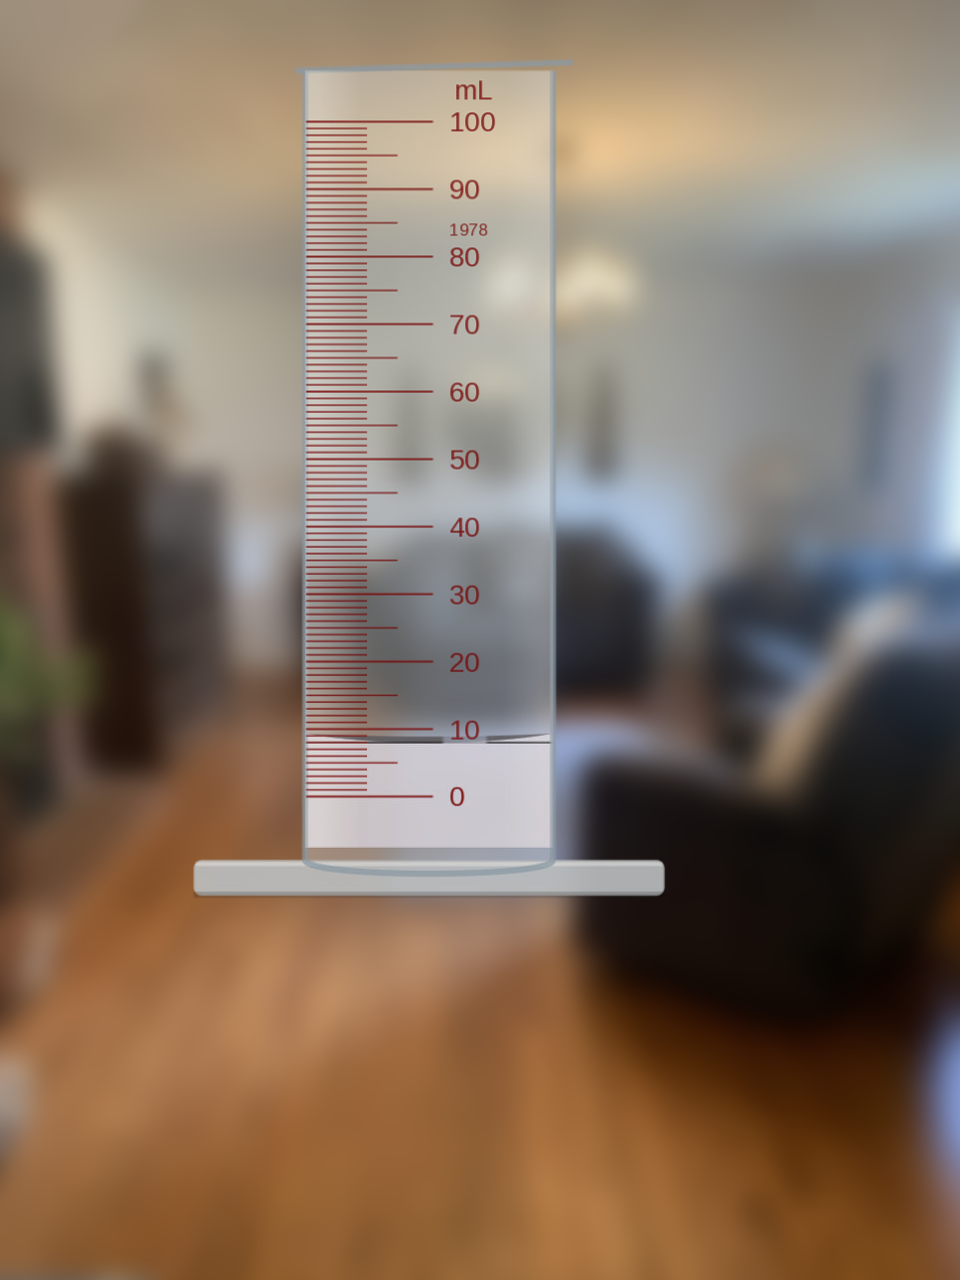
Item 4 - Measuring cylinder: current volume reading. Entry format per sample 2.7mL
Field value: 8mL
